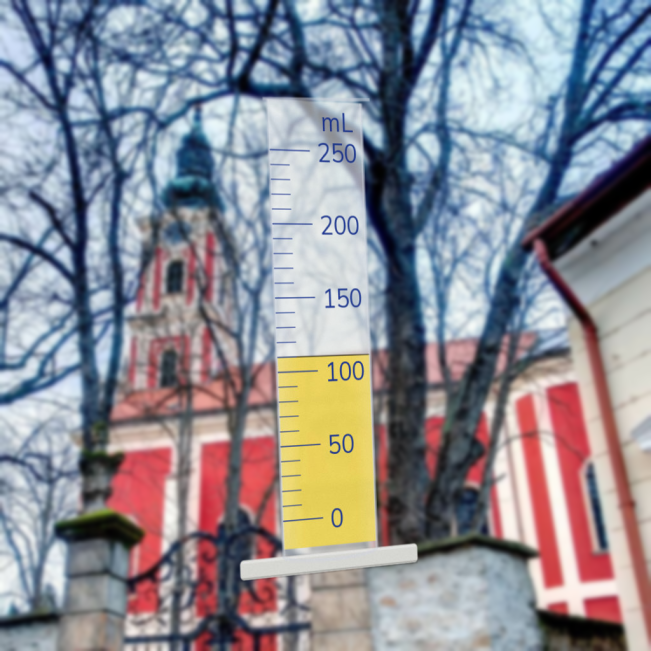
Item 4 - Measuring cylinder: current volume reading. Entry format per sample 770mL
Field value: 110mL
